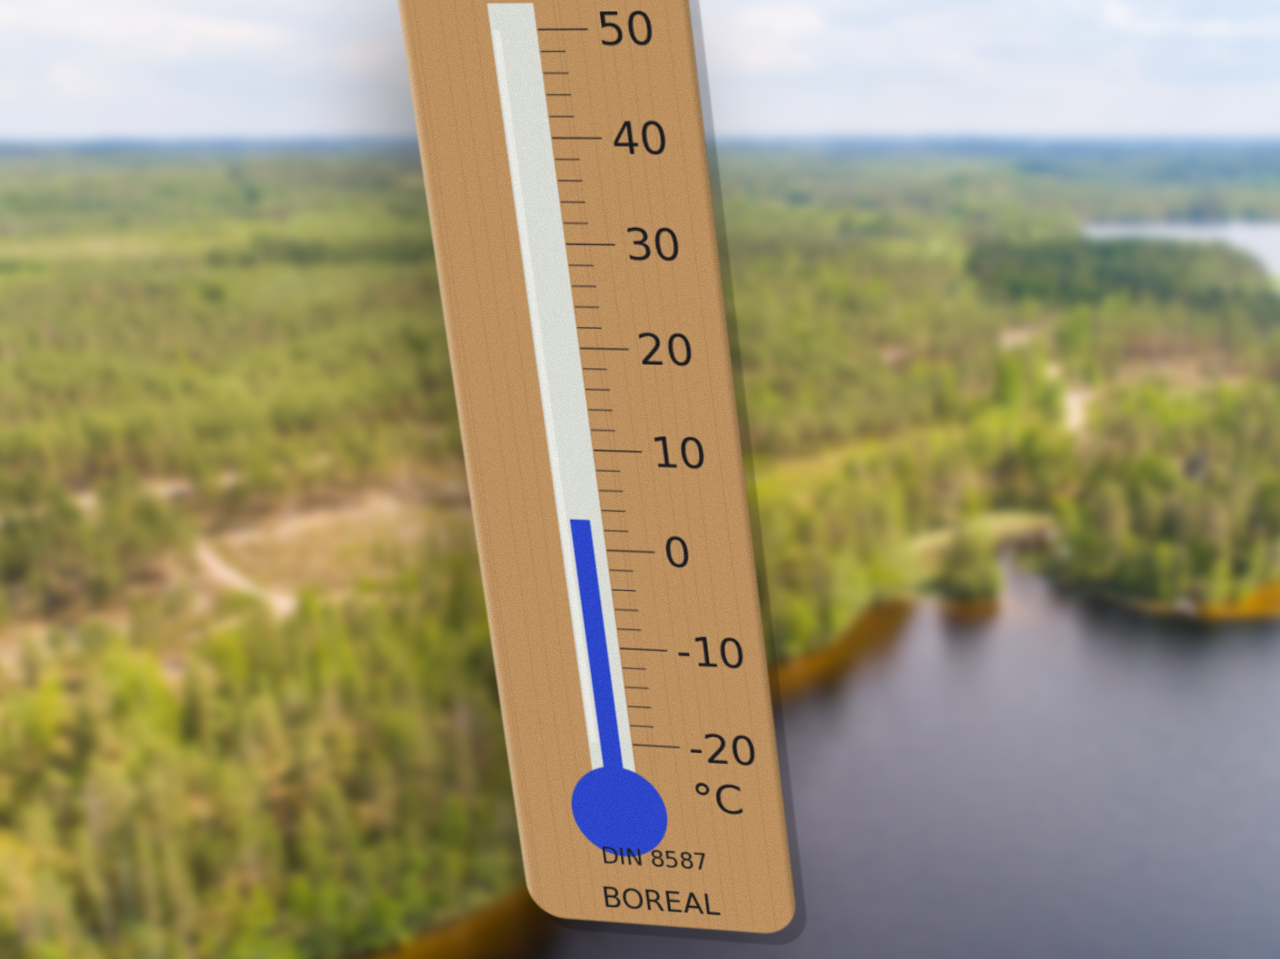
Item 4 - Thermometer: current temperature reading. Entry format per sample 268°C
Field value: 3°C
